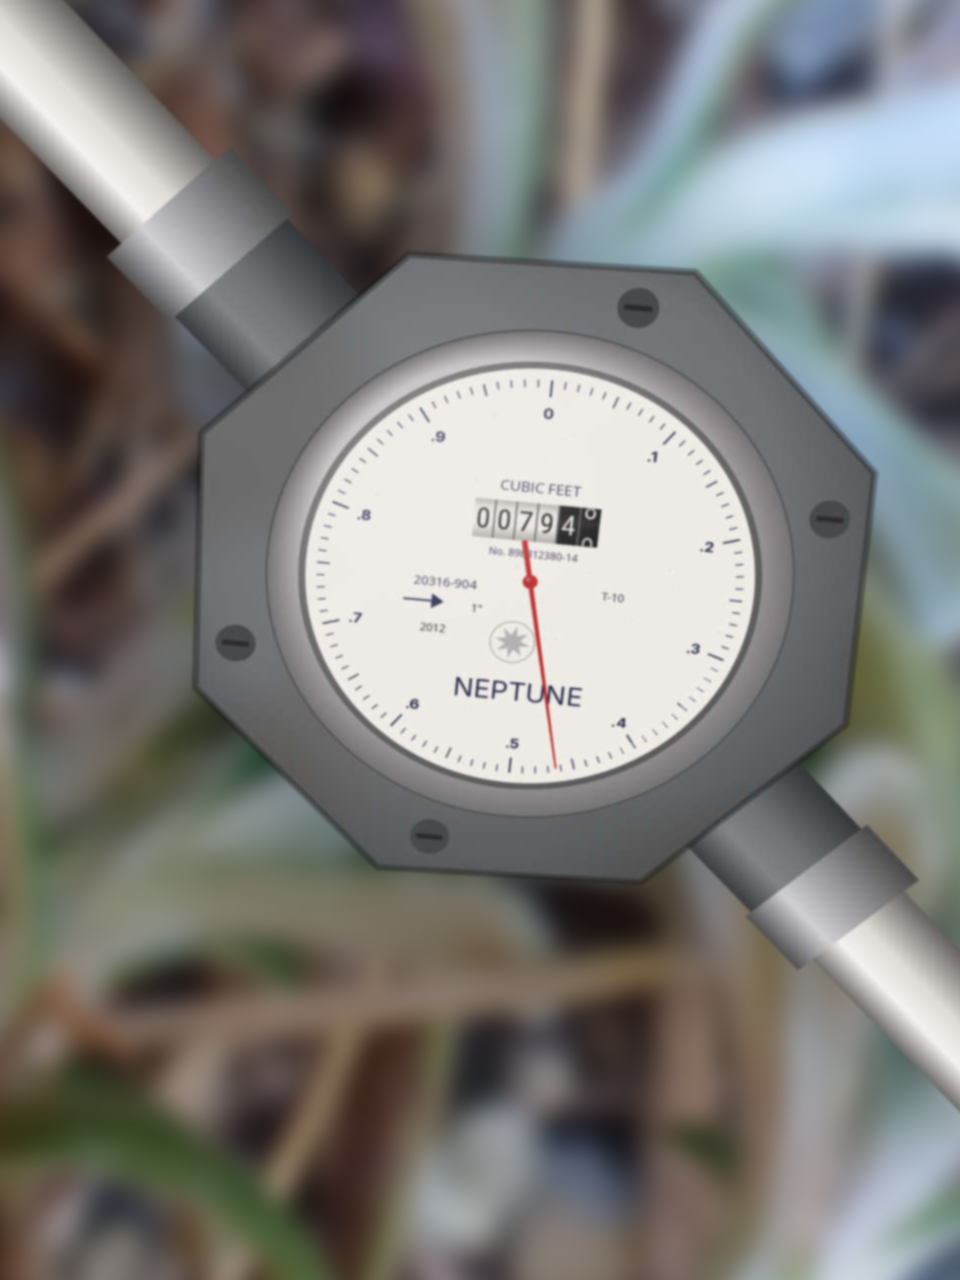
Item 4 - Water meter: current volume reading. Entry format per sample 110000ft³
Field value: 7948.46ft³
